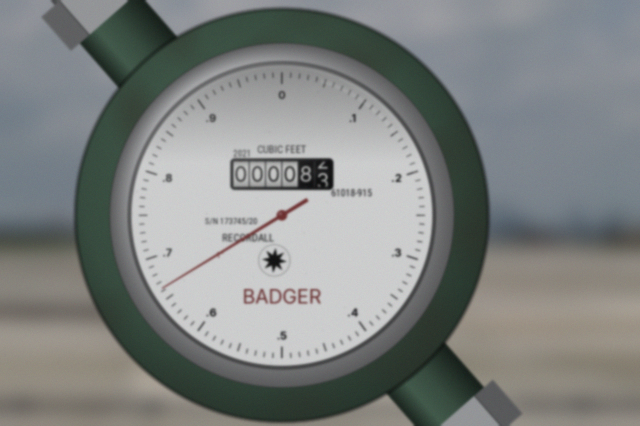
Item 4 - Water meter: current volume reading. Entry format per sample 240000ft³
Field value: 82.66ft³
